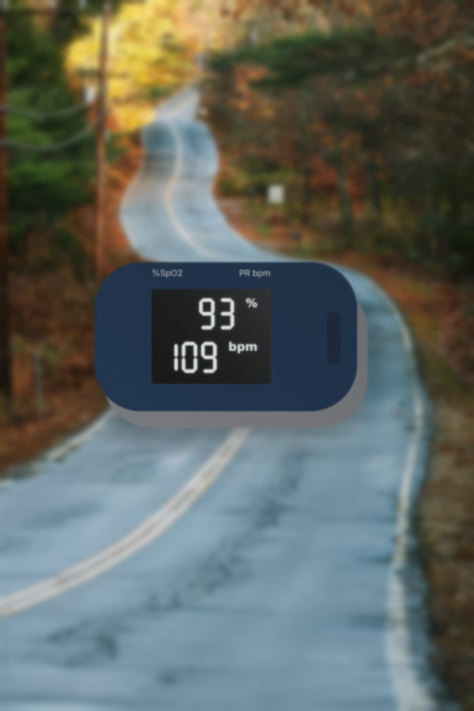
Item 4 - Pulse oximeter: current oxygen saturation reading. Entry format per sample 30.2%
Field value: 93%
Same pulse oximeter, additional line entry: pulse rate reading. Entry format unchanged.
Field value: 109bpm
